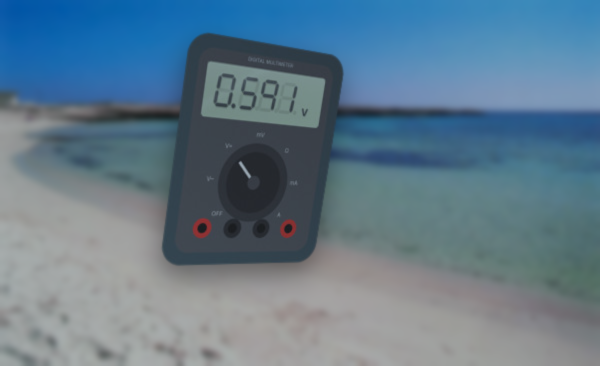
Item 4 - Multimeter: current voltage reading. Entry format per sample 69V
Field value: 0.591V
